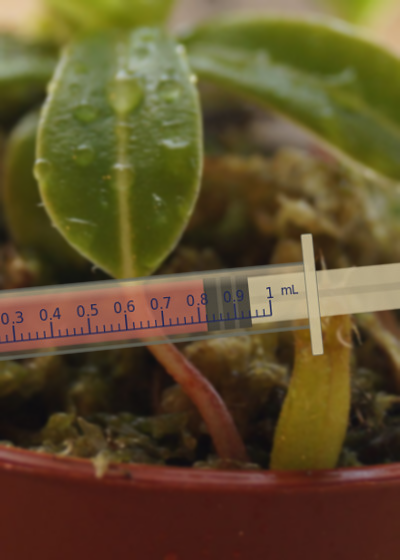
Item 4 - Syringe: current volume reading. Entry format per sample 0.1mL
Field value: 0.82mL
